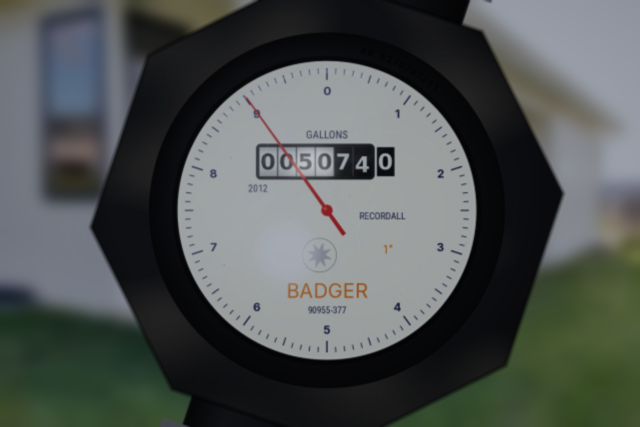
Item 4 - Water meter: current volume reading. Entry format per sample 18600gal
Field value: 50739.0gal
